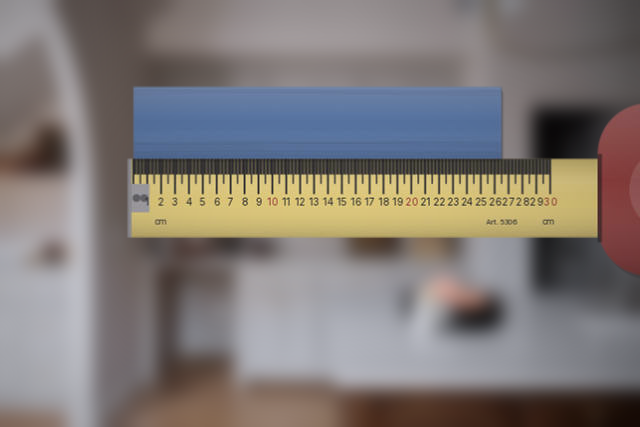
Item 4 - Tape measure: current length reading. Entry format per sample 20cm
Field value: 26.5cm
